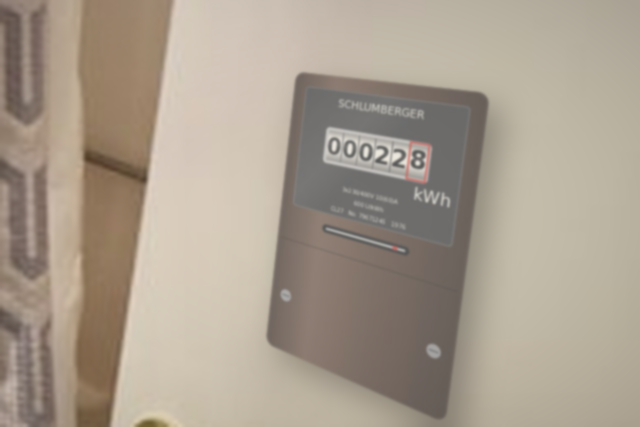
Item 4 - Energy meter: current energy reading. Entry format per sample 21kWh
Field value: 22.8kWh
